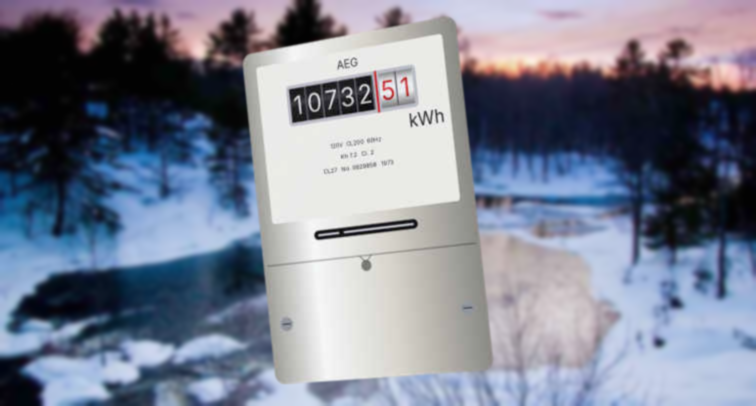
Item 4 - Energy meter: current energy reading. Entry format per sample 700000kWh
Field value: 10732.51kWh
